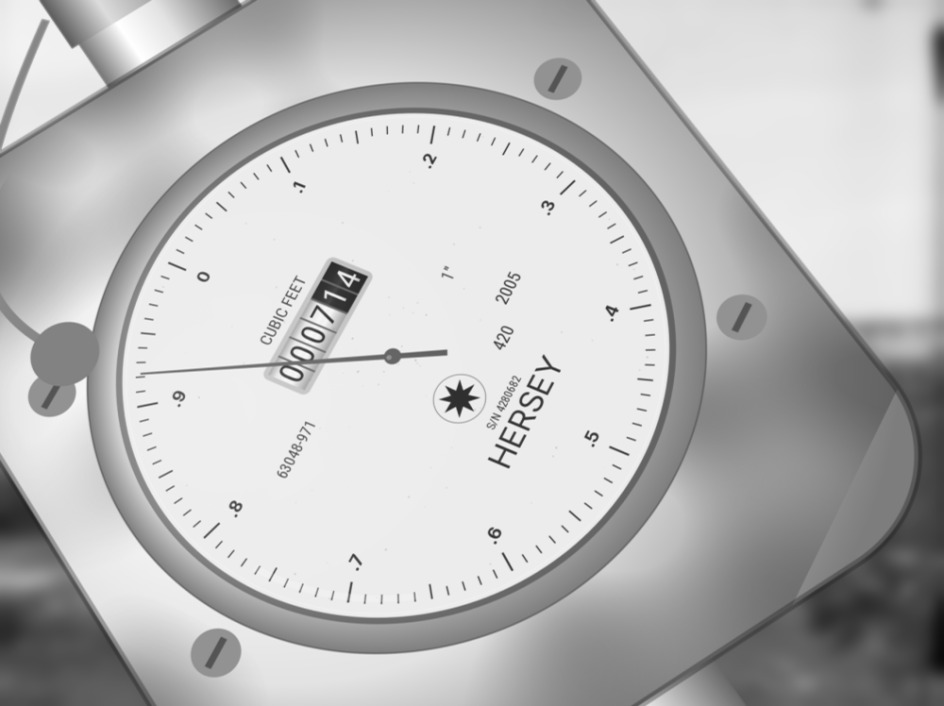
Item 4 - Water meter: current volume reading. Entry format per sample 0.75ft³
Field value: 713.92ft³
